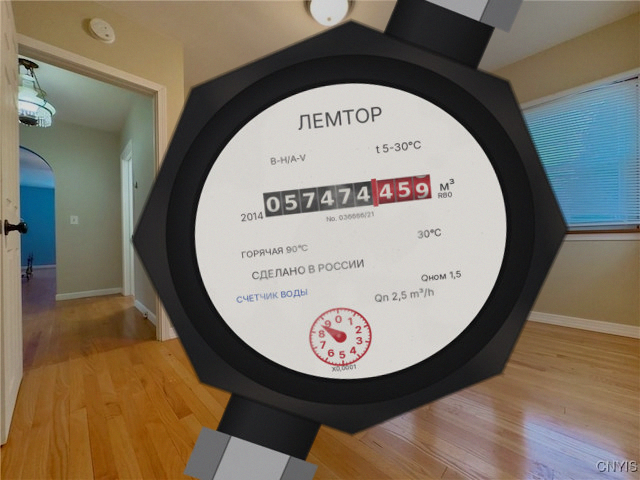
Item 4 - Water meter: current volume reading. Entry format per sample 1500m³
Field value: 57474.4588m³
